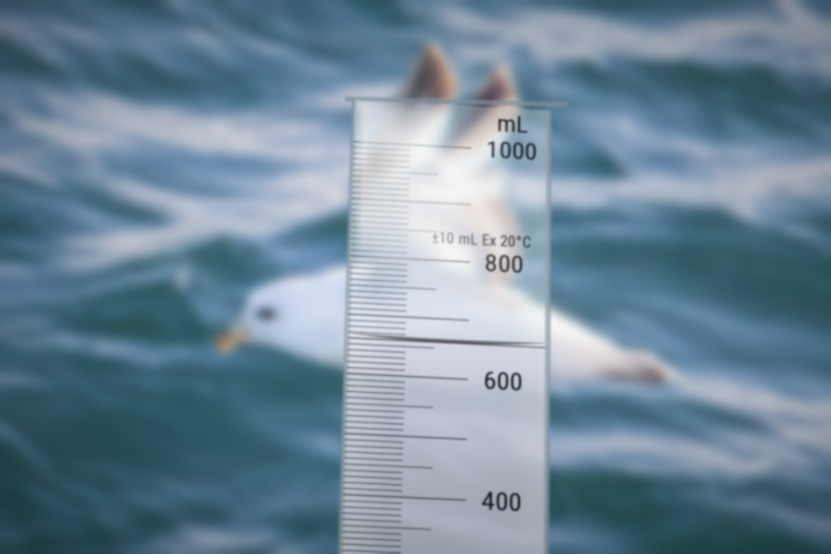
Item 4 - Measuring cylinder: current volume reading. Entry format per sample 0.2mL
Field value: 660mL
